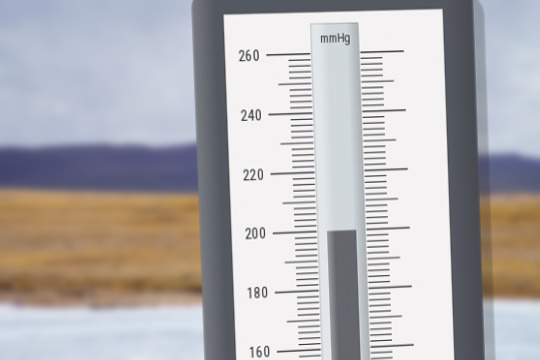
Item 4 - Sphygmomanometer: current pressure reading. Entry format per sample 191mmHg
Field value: 200mmHg
